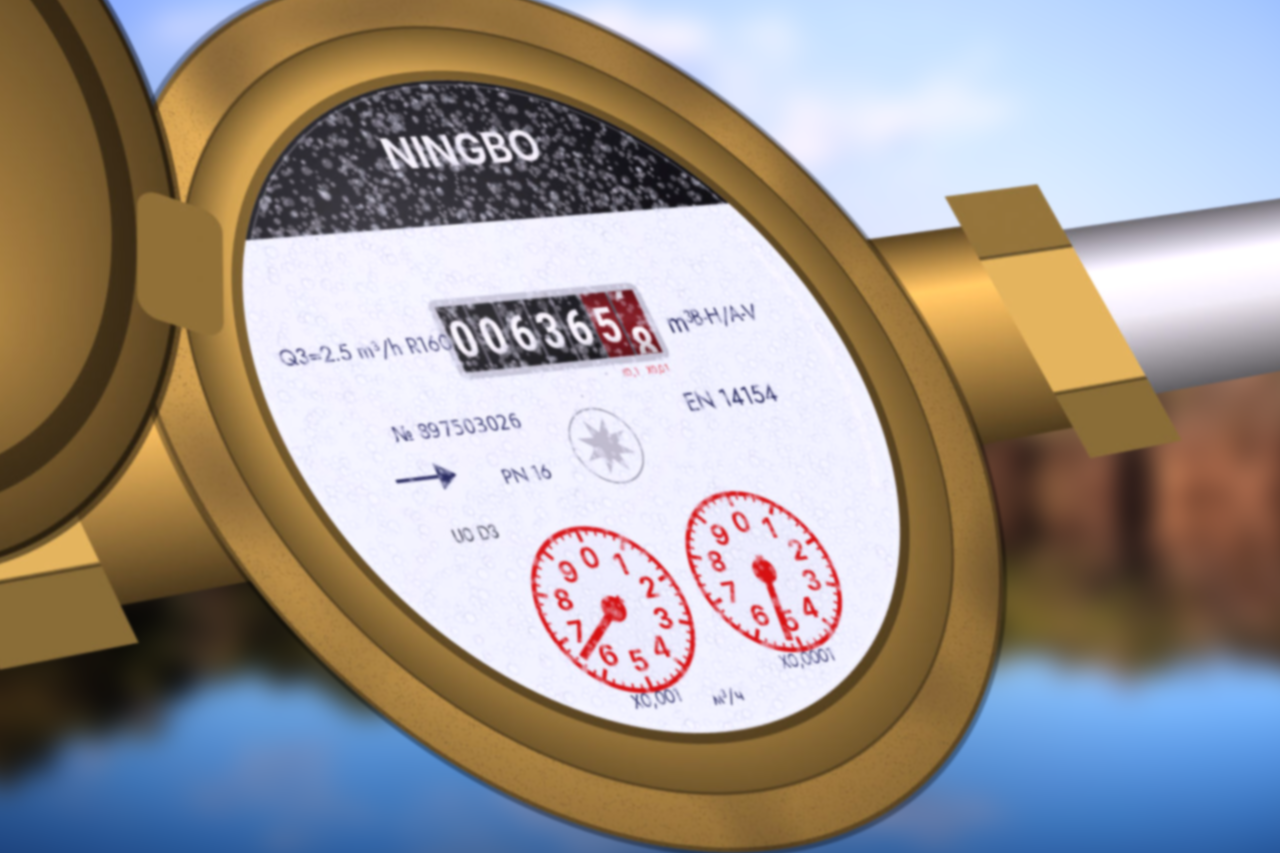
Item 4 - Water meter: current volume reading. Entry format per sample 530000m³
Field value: 636.5765m³
